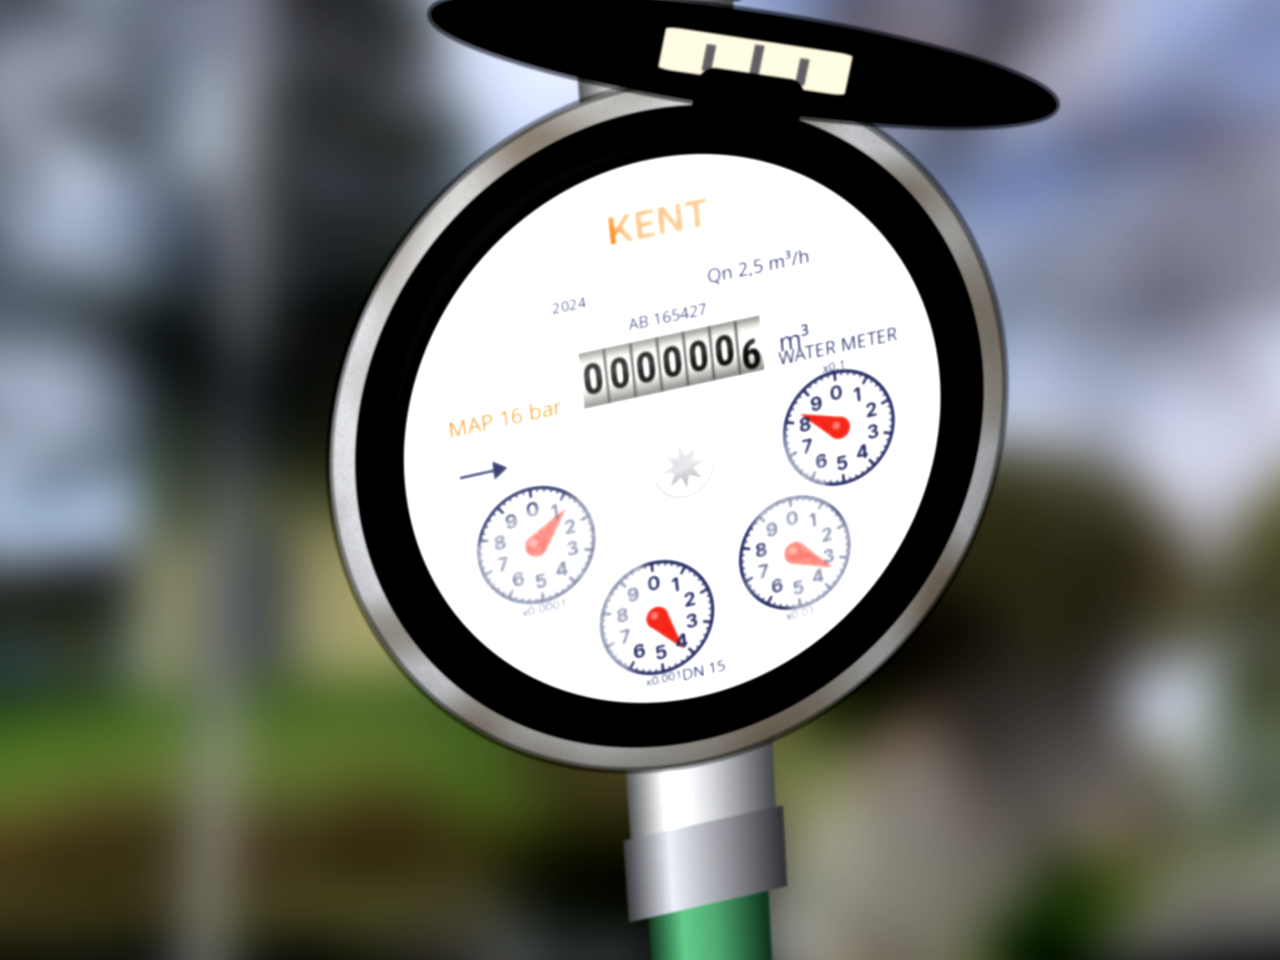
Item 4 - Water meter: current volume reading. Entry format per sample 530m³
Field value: 5.8341m³
